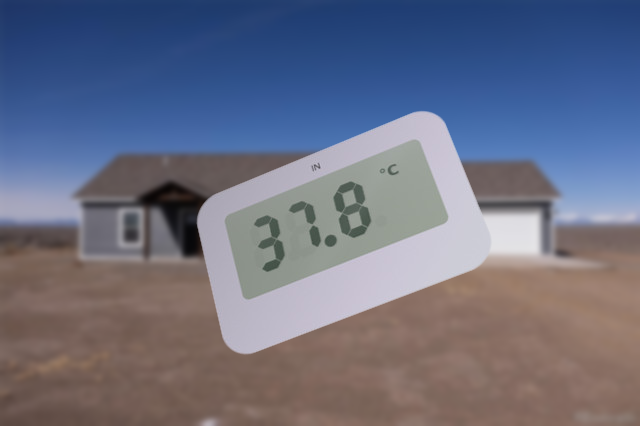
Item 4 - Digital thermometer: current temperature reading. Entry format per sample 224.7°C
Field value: 37.8°C
